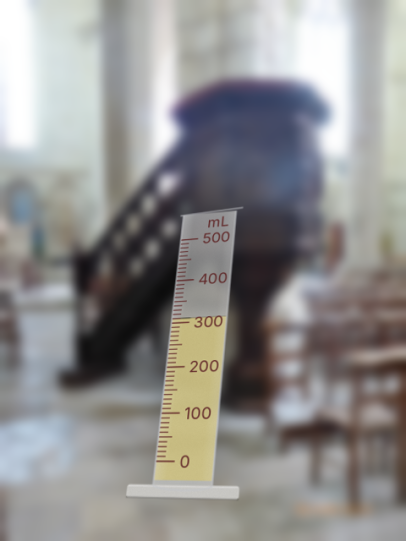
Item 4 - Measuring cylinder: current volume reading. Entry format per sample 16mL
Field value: 310mL
